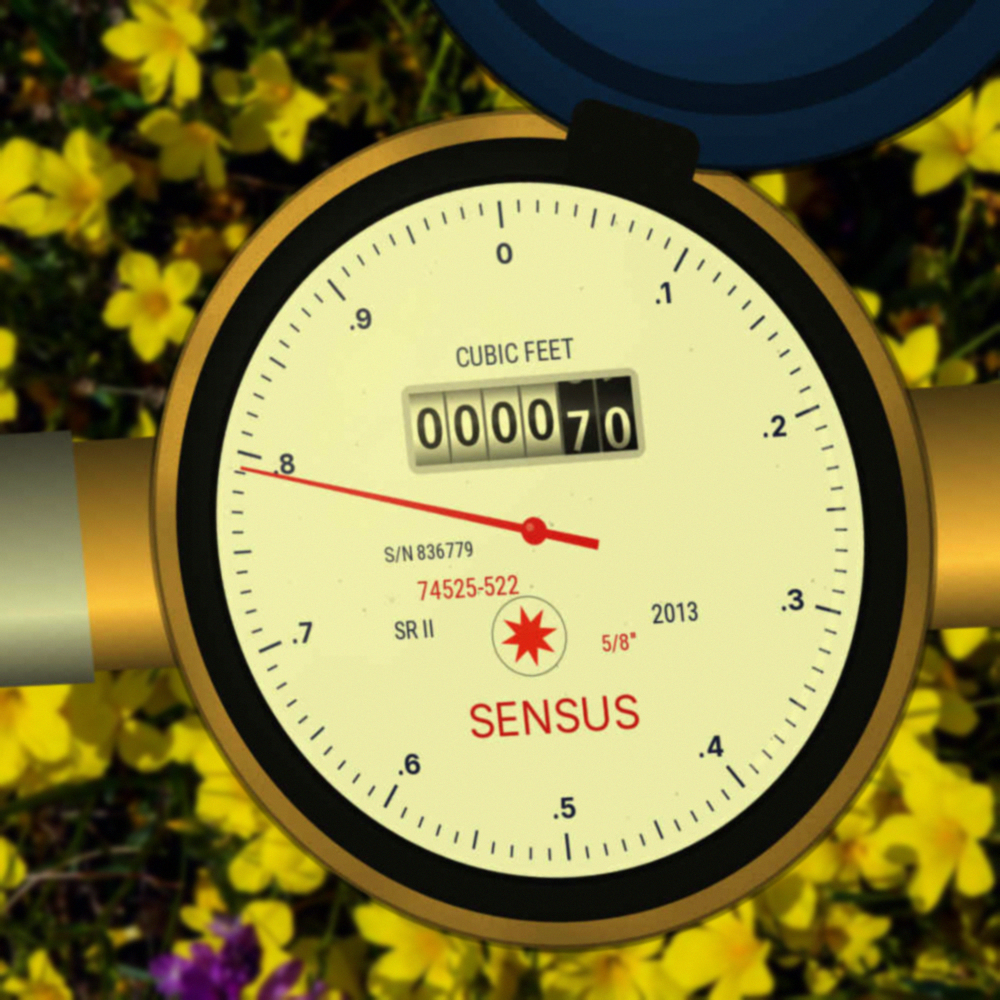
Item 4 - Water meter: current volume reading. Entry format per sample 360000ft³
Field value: 69.79ft³
